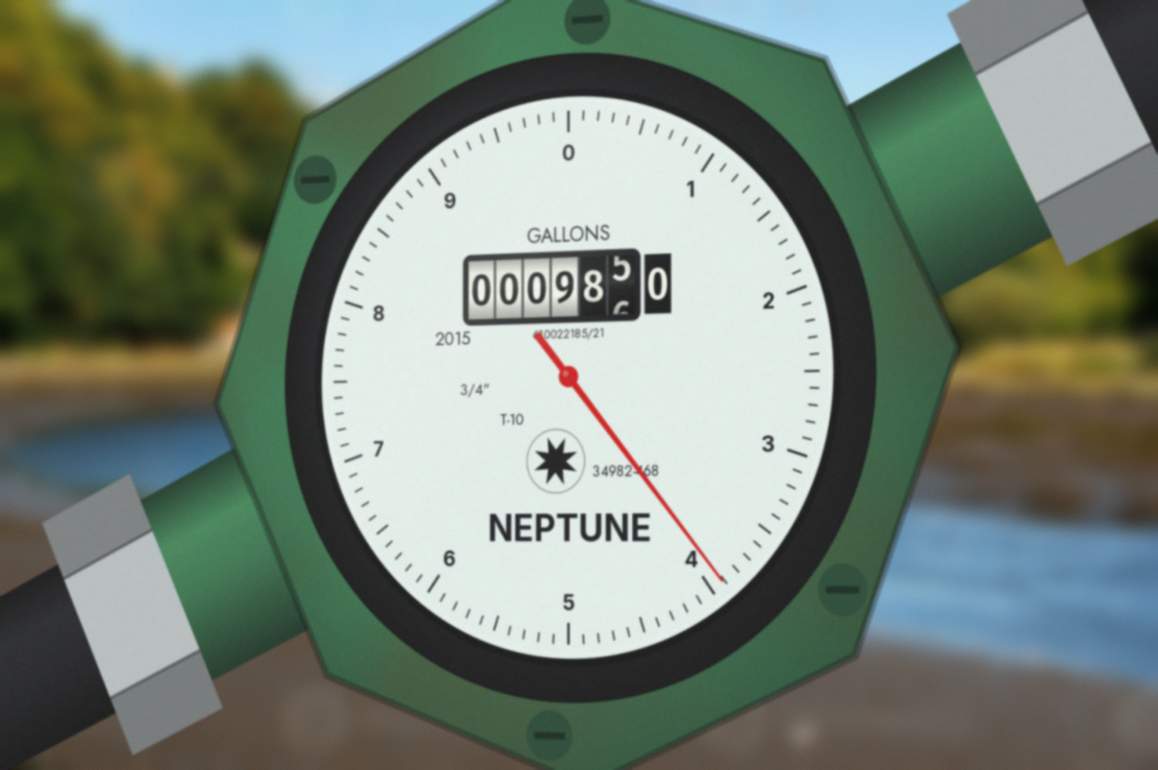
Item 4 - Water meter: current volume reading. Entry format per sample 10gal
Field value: 9853.9gal
